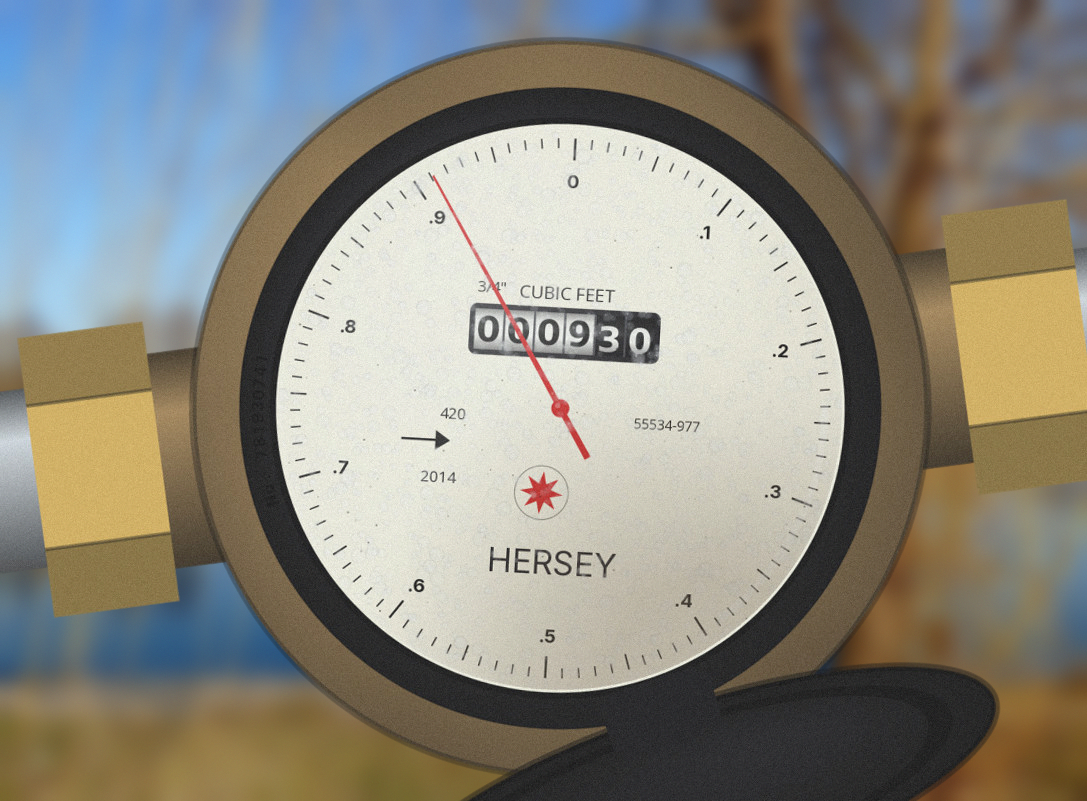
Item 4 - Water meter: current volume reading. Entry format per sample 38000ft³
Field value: 929.91ft³
